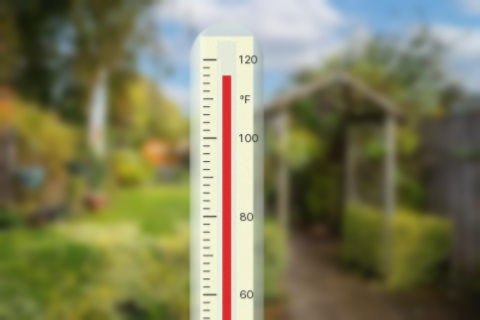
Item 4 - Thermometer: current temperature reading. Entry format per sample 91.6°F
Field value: 116°F
